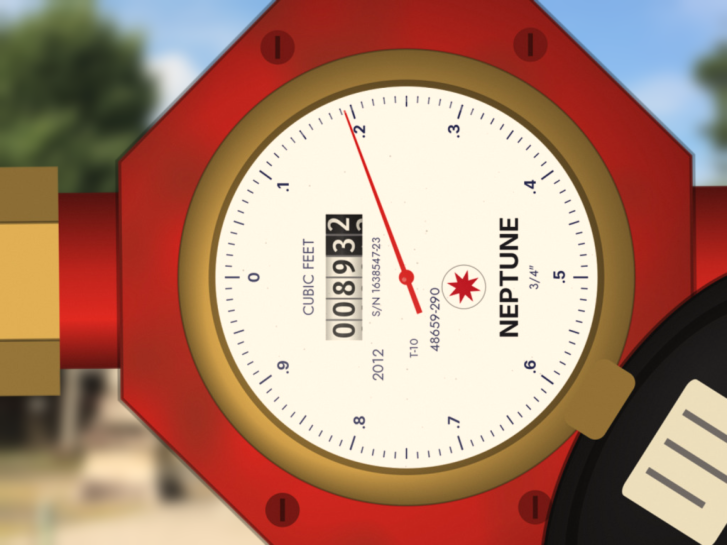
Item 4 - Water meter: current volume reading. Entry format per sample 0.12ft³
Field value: 8932.19ft³
